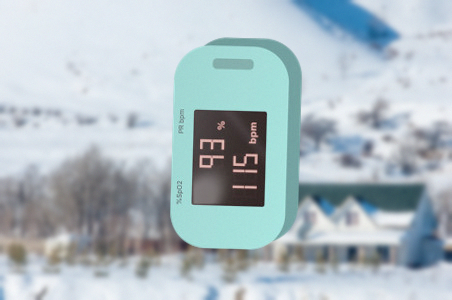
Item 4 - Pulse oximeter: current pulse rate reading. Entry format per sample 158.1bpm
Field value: 115bpm
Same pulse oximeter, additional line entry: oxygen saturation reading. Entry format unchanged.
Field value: 93%
